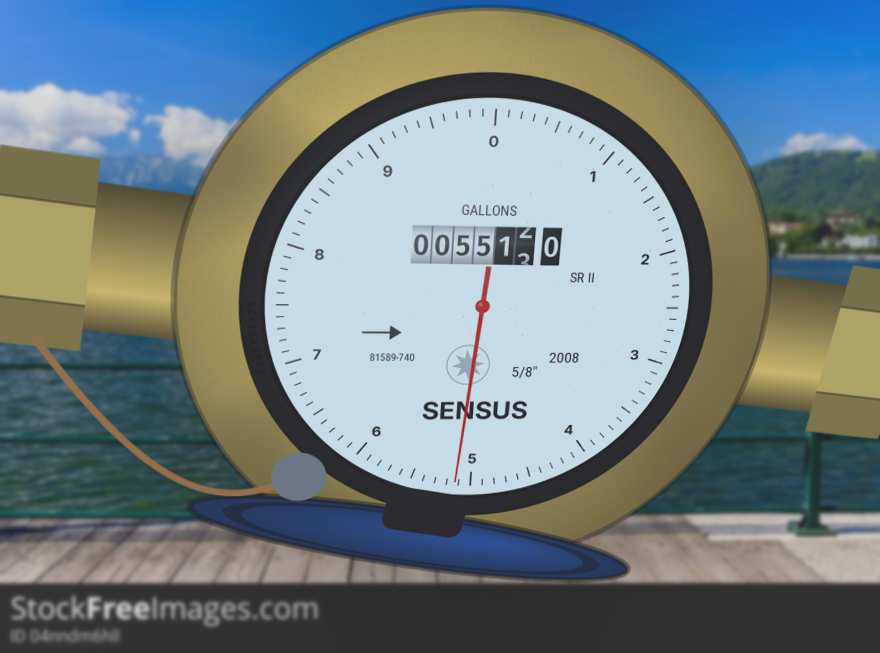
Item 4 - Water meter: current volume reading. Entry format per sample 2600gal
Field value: 55125.1gal
